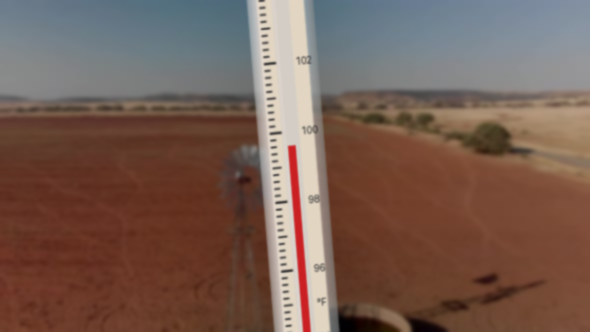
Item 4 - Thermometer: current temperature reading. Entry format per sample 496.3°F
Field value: 99.6°F
